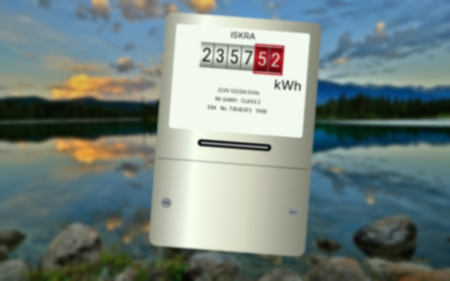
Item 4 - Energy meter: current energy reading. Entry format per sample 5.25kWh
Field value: 2357.52kWh
